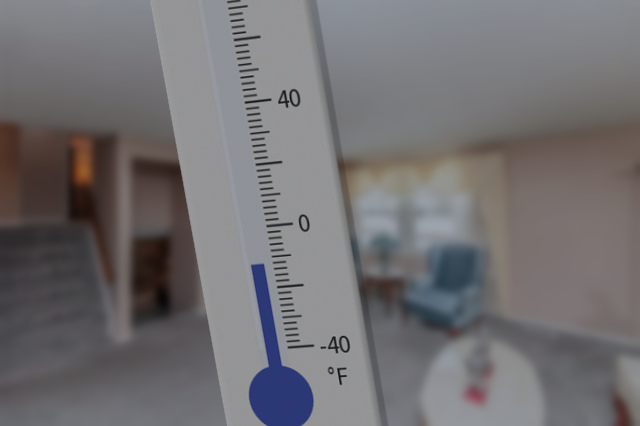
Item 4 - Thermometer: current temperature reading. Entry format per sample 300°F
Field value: -12°F
